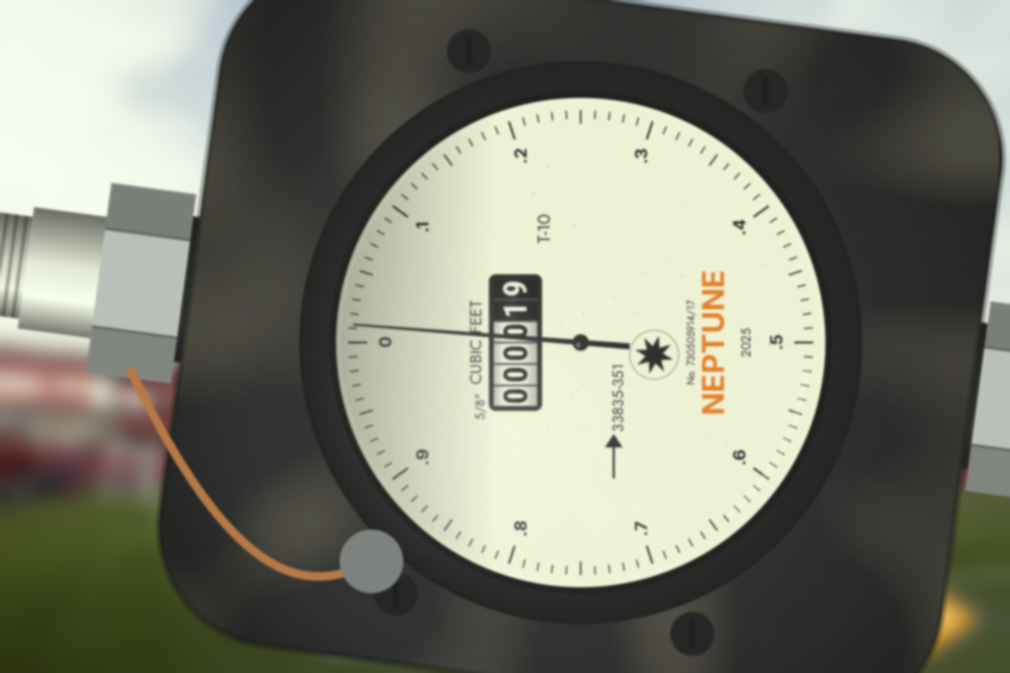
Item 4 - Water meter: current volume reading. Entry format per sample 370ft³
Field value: 19.01ft³
